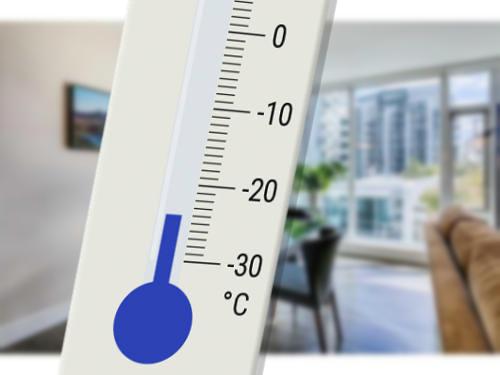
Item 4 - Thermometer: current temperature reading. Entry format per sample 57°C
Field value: -24°C
